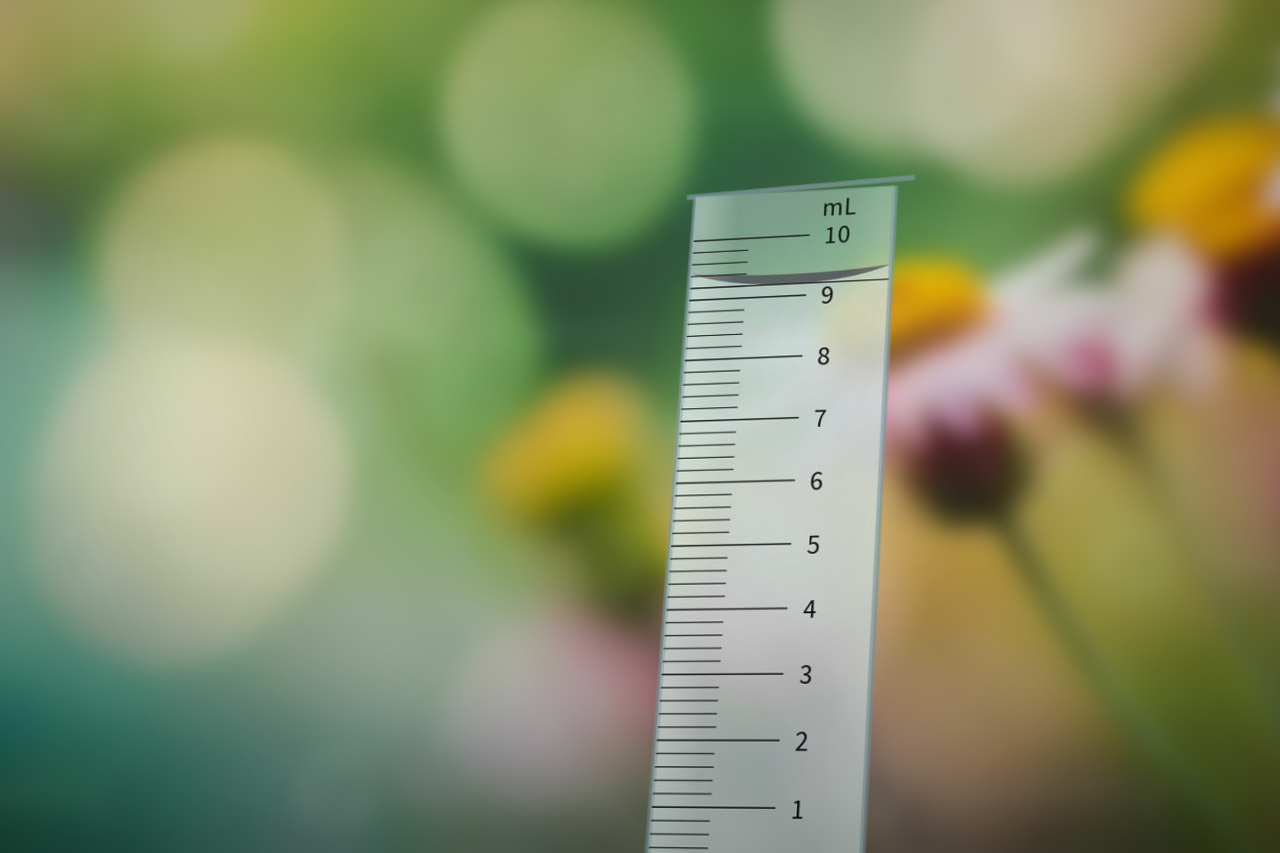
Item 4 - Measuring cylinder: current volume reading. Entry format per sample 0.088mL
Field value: 9.2mL
